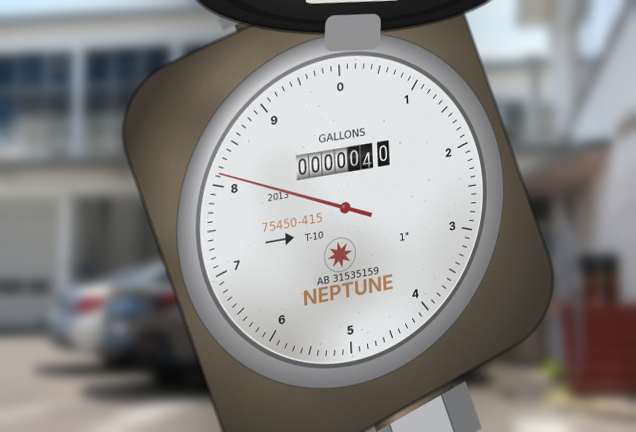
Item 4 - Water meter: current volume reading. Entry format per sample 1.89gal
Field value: 38.1gal
